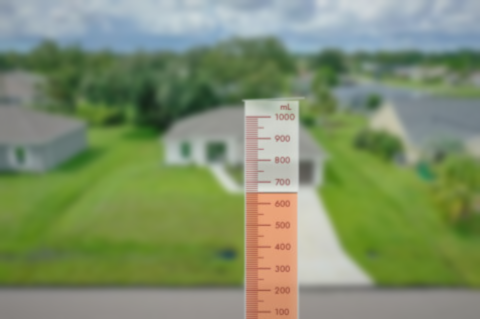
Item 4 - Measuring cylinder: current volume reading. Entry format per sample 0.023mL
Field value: 650mL
